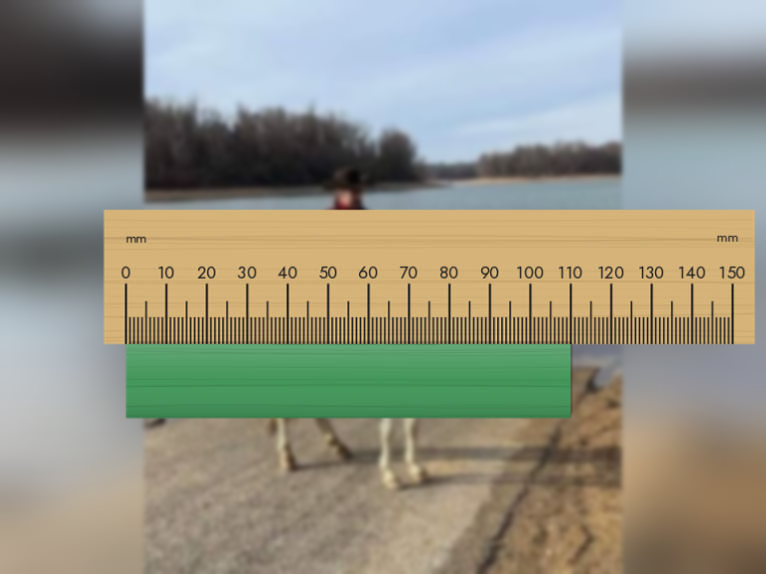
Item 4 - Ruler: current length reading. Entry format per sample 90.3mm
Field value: 110mm
